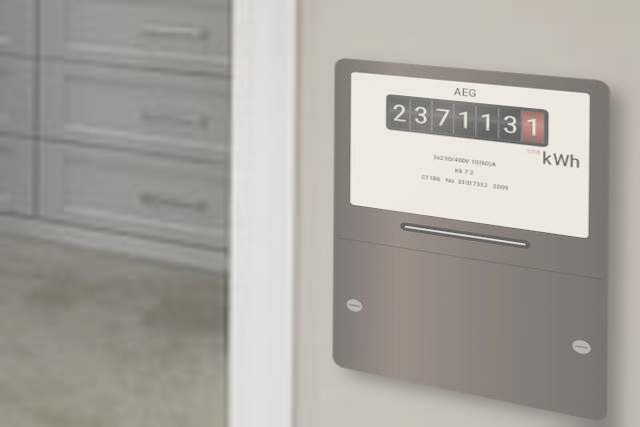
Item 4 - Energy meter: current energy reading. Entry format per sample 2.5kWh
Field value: 237113.1kWh
